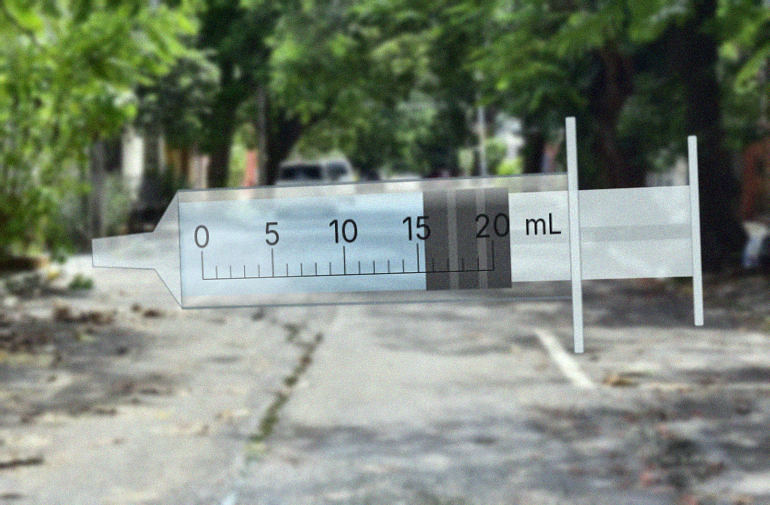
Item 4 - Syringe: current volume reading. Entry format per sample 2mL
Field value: 15.5mL
